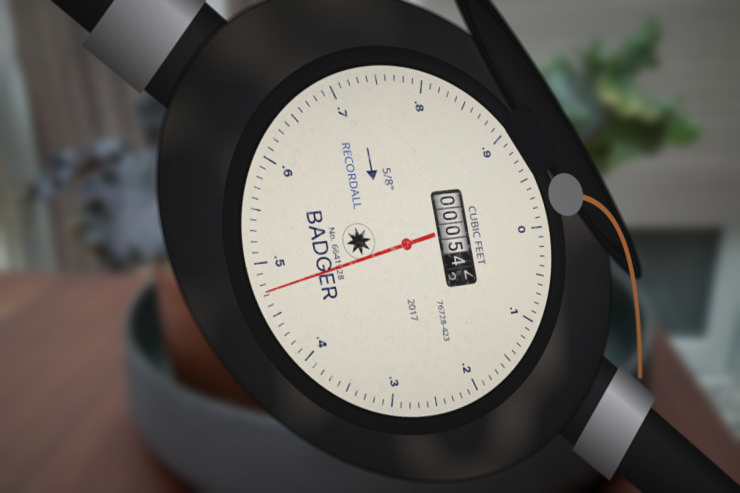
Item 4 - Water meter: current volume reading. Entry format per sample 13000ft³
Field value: 542.47ft³
